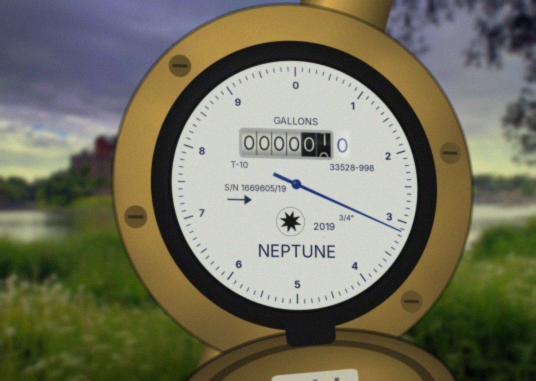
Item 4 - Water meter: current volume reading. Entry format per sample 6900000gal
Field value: 13.1gal
